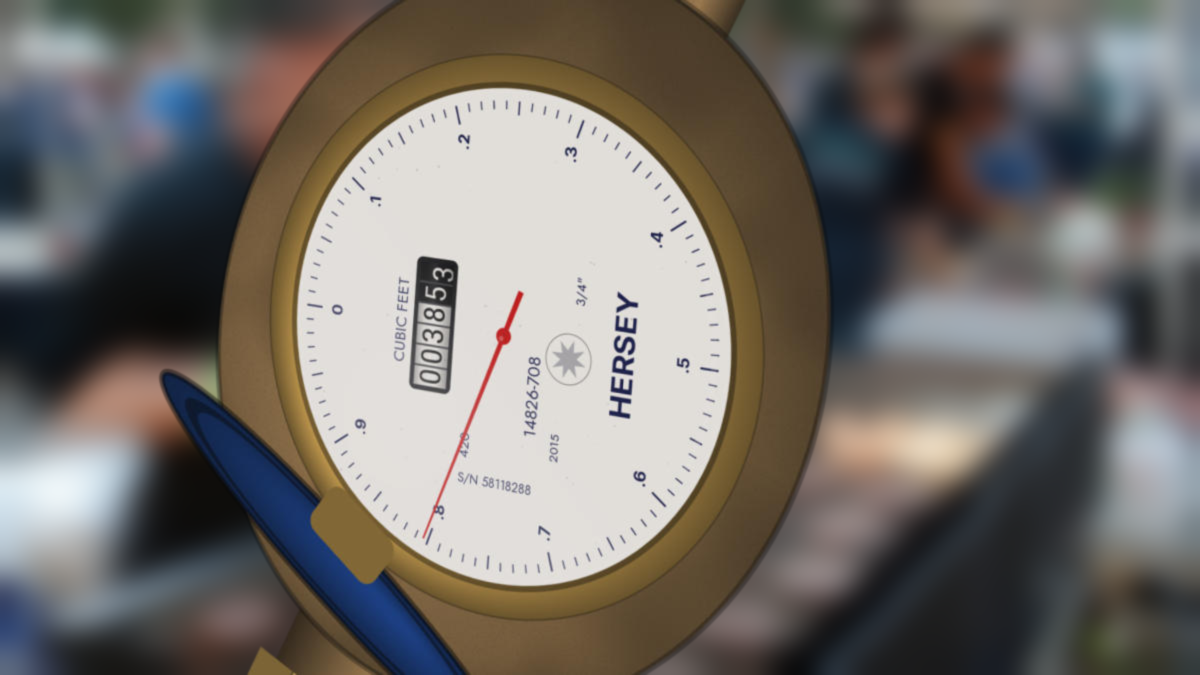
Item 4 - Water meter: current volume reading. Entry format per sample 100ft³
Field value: 3852.80ft³
